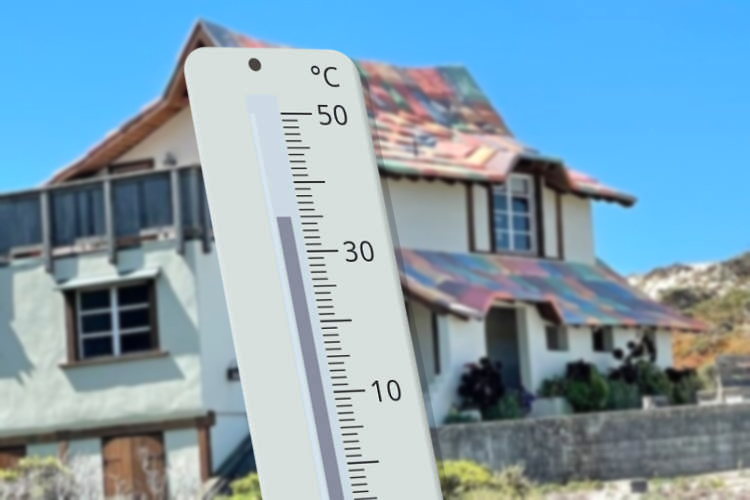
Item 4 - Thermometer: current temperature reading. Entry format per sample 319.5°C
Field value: 35°C
